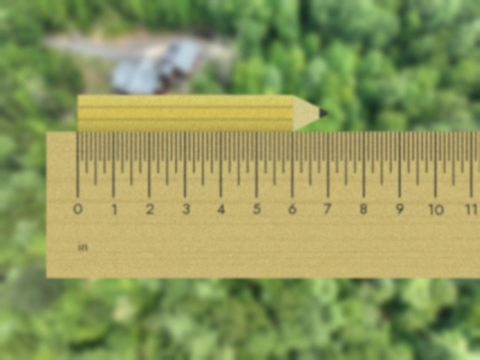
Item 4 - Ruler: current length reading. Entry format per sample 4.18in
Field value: 7in
